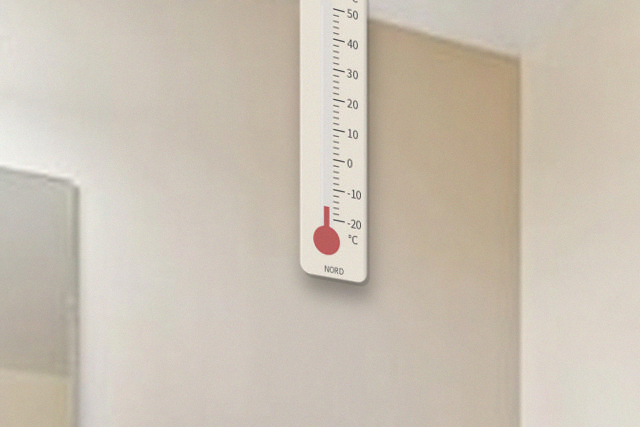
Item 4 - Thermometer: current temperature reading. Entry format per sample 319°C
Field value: -16°C
